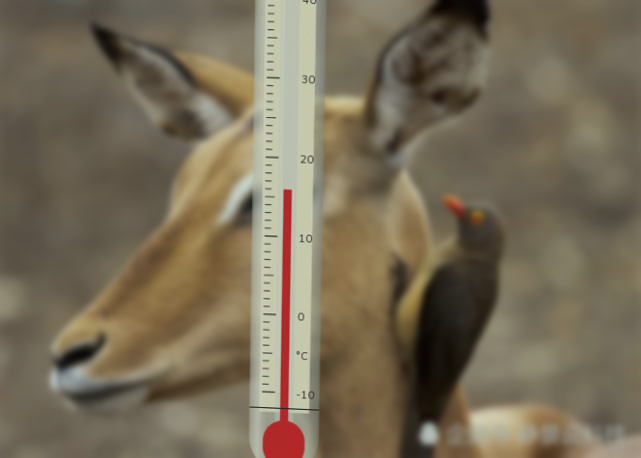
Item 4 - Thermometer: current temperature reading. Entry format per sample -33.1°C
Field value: 16°C
